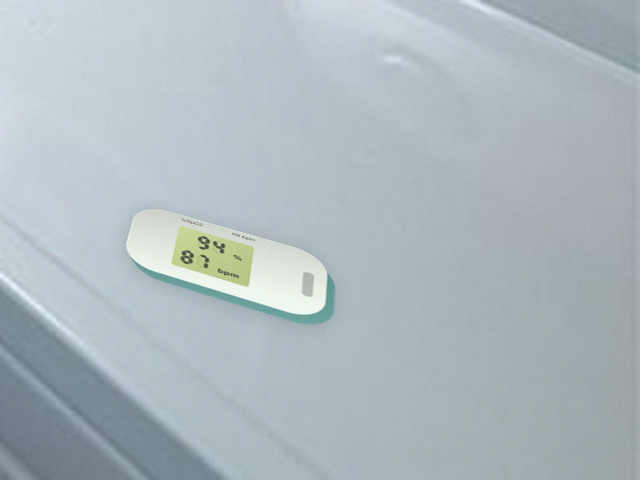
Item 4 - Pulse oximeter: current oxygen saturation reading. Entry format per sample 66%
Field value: 94%
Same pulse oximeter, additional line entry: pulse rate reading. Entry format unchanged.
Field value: 87bpm
